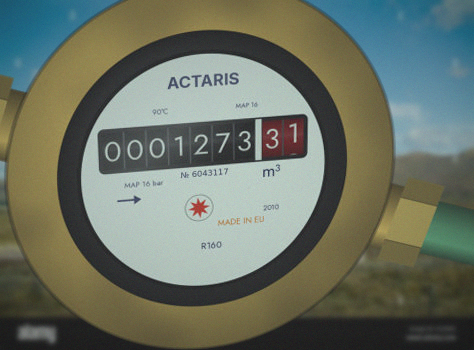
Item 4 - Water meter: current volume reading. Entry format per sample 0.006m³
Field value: 1273.31m³
